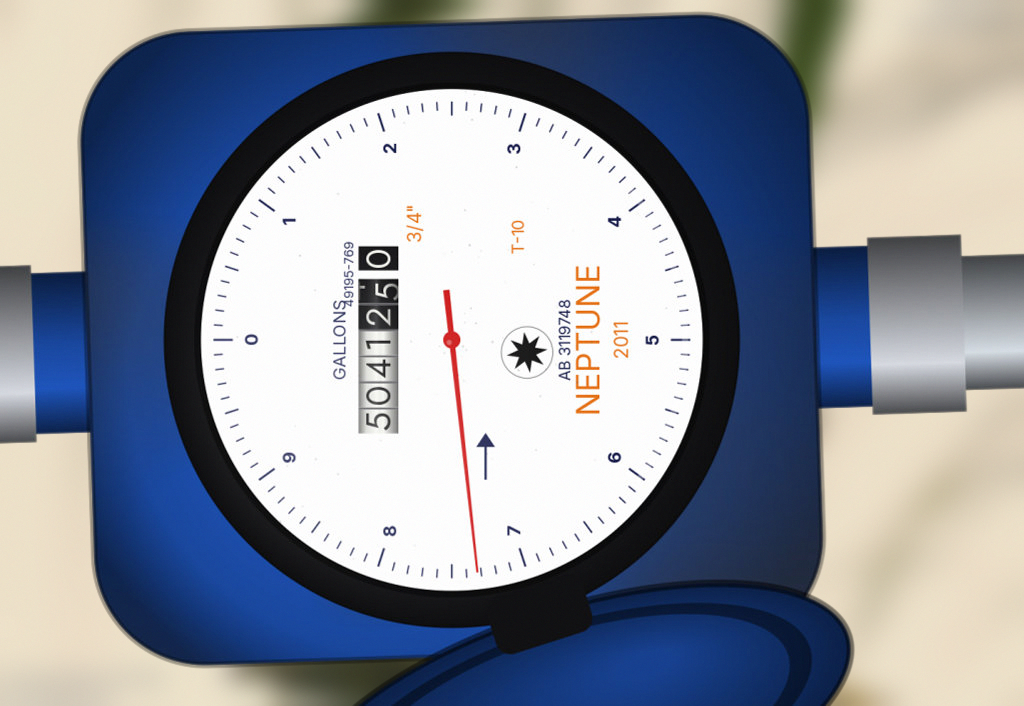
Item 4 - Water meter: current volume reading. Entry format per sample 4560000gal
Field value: 5041247.3gal
